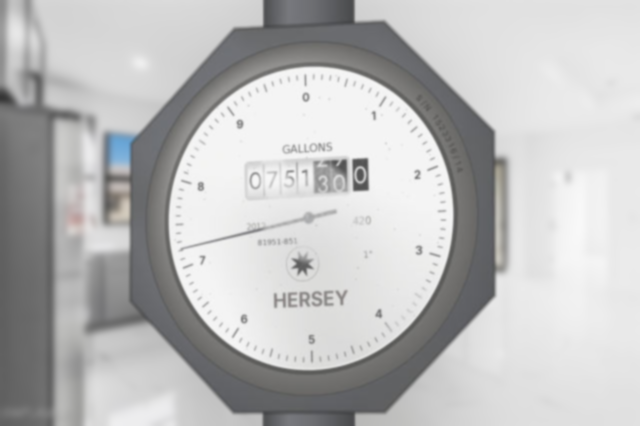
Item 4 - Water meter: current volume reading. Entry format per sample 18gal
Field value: 751297.2gal
